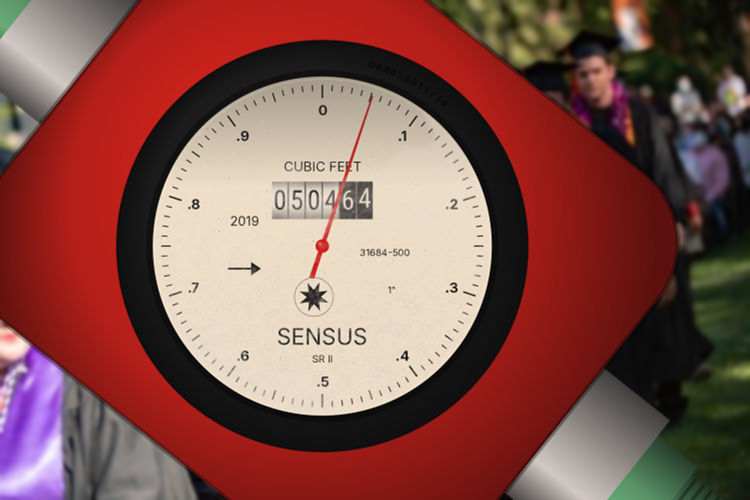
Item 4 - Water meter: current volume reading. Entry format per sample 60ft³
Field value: 50464.05ft³
